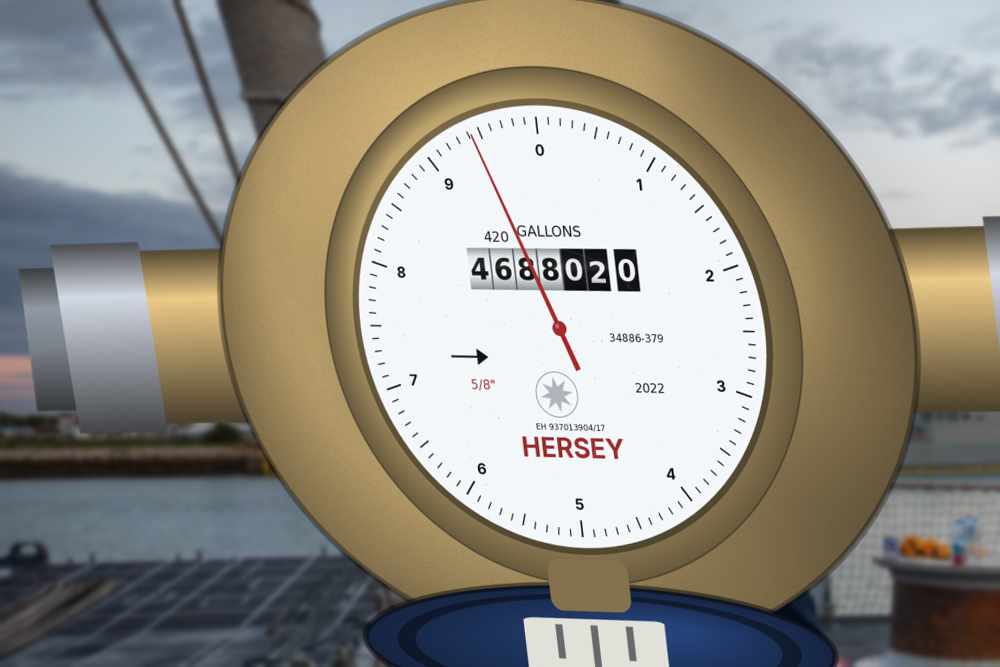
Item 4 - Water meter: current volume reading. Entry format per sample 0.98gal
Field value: 4688019.4gal
